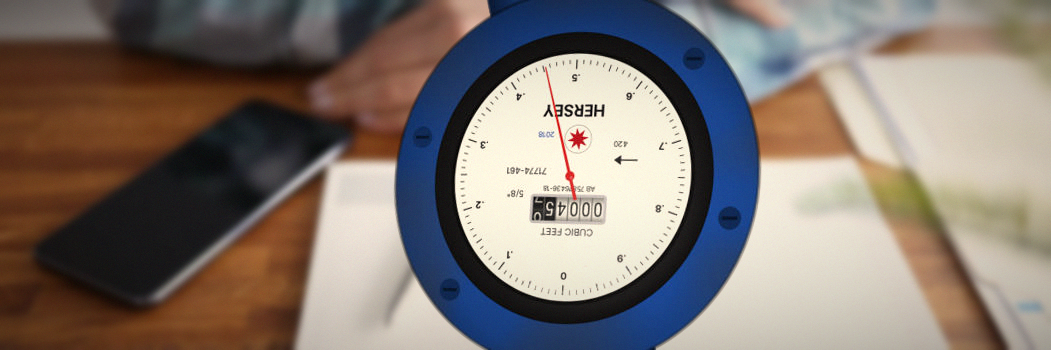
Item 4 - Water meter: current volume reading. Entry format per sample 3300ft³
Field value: 456.45ft³
